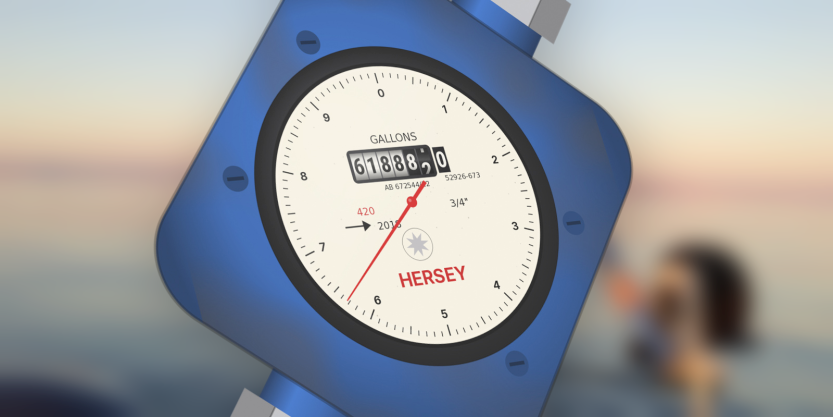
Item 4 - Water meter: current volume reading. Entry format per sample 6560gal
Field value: 6188816.3gal
